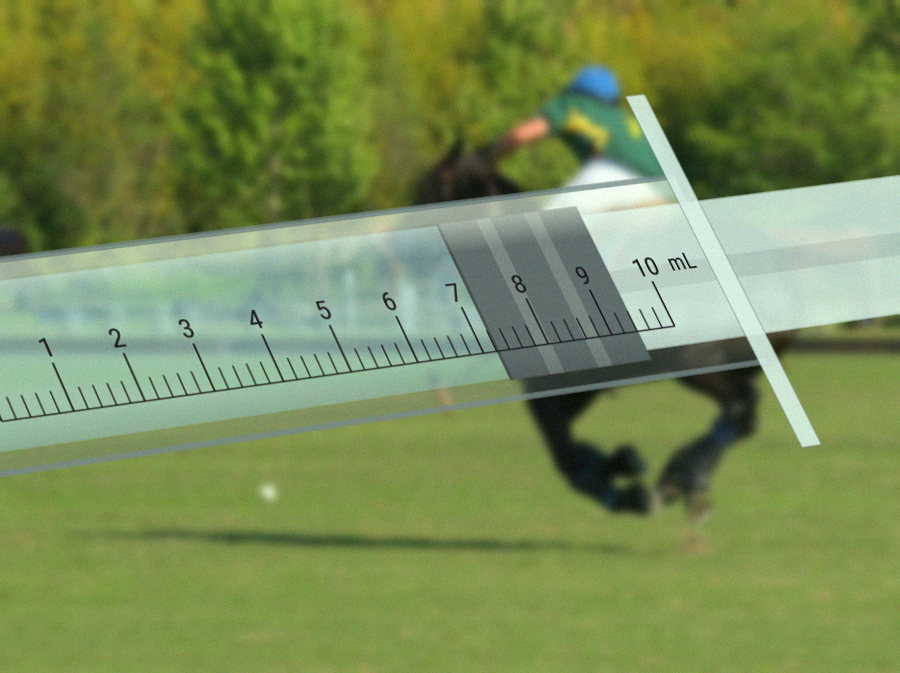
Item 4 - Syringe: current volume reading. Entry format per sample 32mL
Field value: 7.2mL
